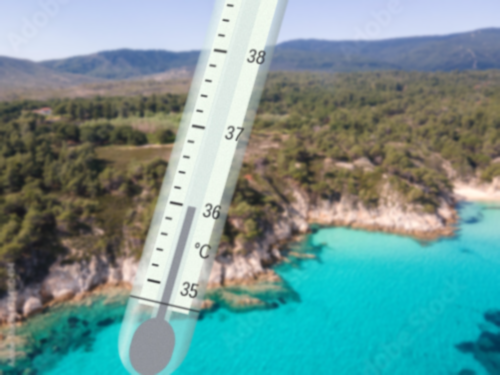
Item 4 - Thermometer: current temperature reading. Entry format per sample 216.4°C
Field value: 36°C
